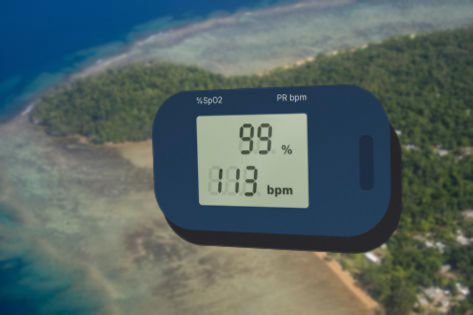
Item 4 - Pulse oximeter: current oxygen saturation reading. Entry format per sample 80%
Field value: 99%
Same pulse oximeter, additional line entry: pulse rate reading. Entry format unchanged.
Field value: 113bpm
